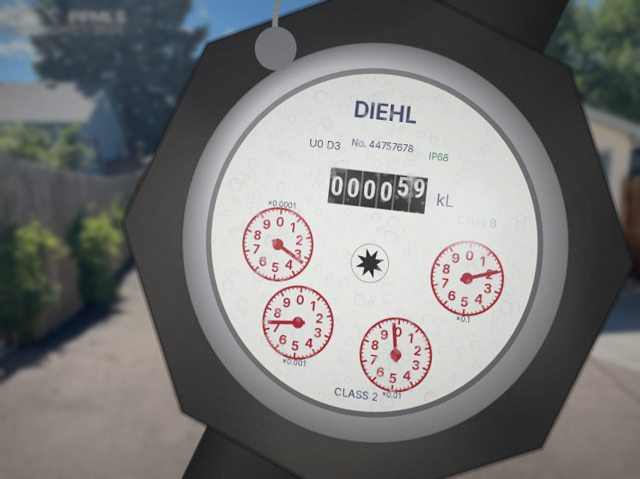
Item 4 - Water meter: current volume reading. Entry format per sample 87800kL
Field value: 59.1973kL
